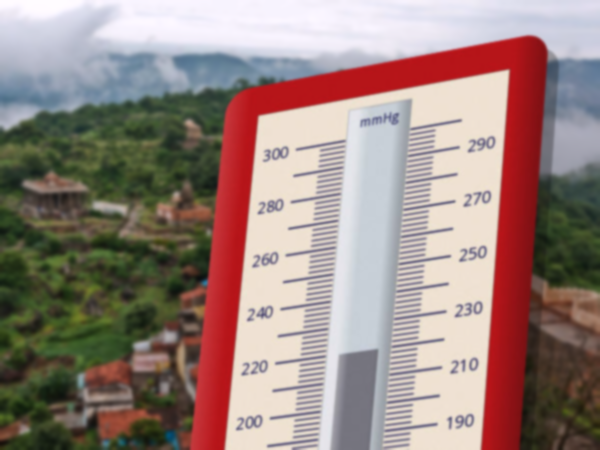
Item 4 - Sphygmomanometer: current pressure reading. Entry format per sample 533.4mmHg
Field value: 220mmHg
